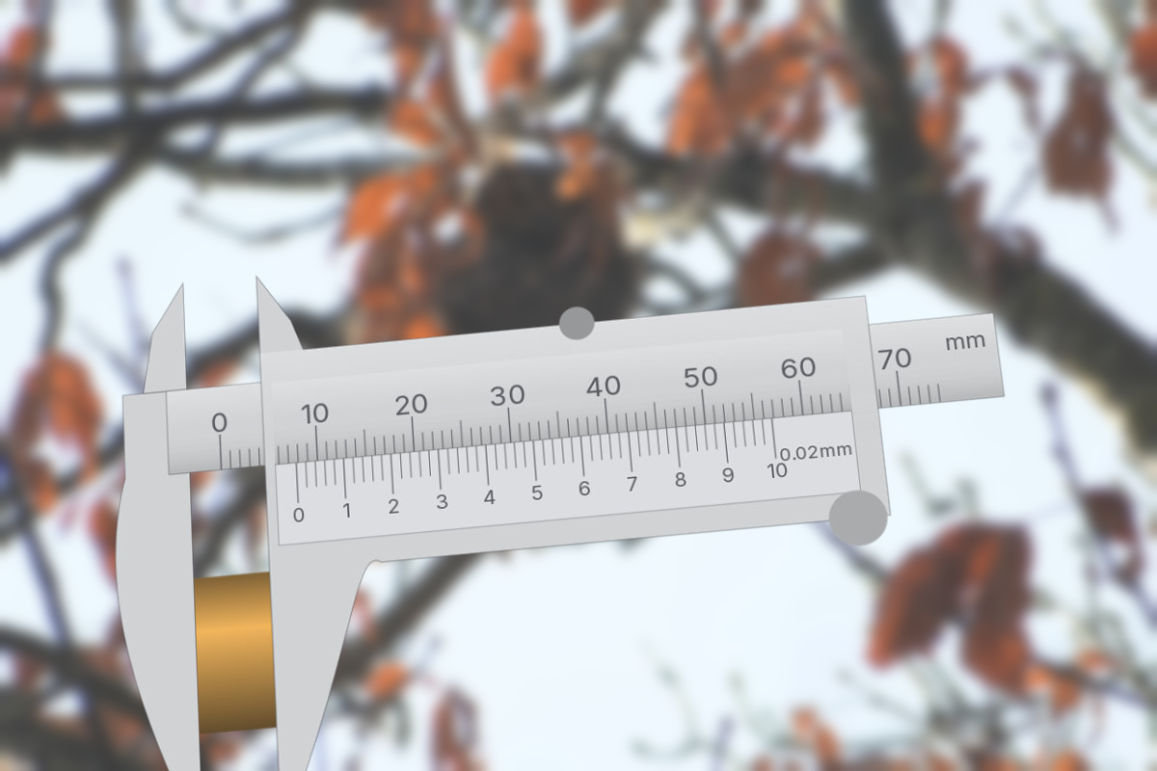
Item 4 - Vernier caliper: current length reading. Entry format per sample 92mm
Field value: 7.8mm
